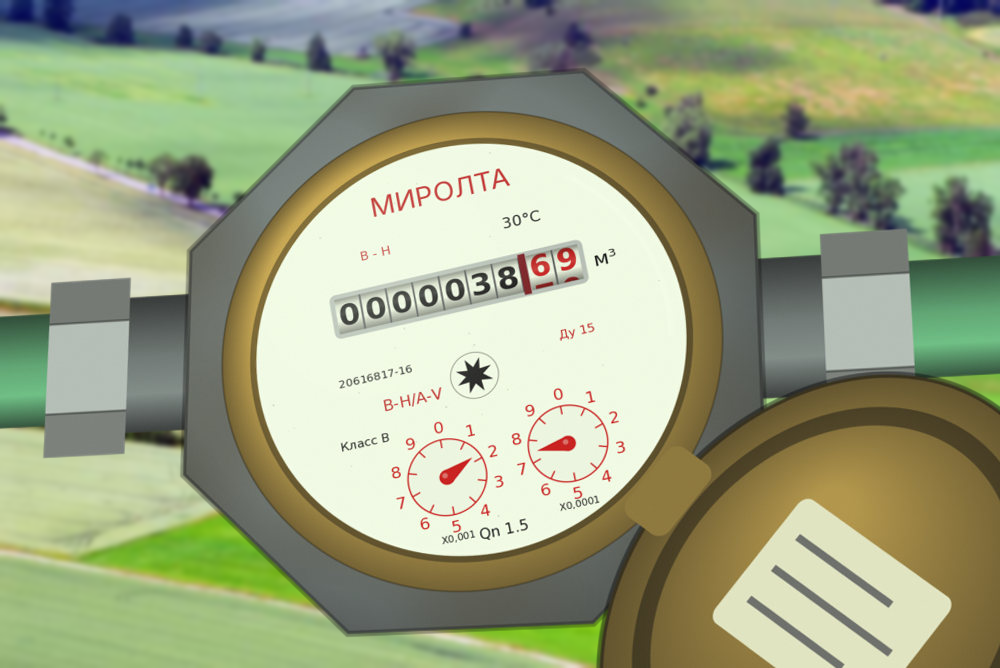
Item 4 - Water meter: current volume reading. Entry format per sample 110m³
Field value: 38.6917m³
